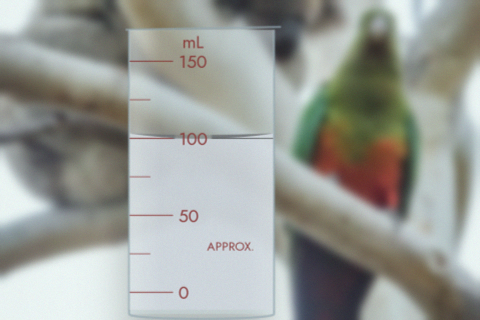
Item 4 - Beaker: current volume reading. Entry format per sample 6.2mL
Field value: 100mL
